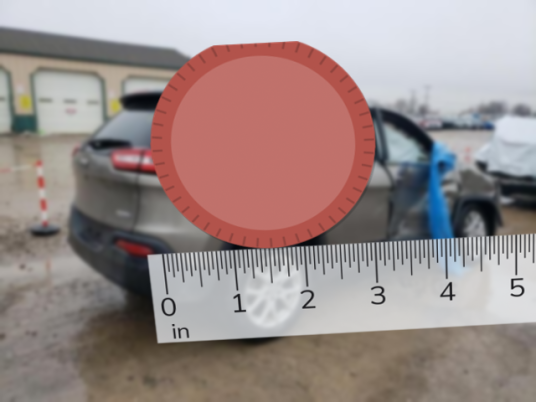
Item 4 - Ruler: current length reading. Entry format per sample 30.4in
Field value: 3.0625in
